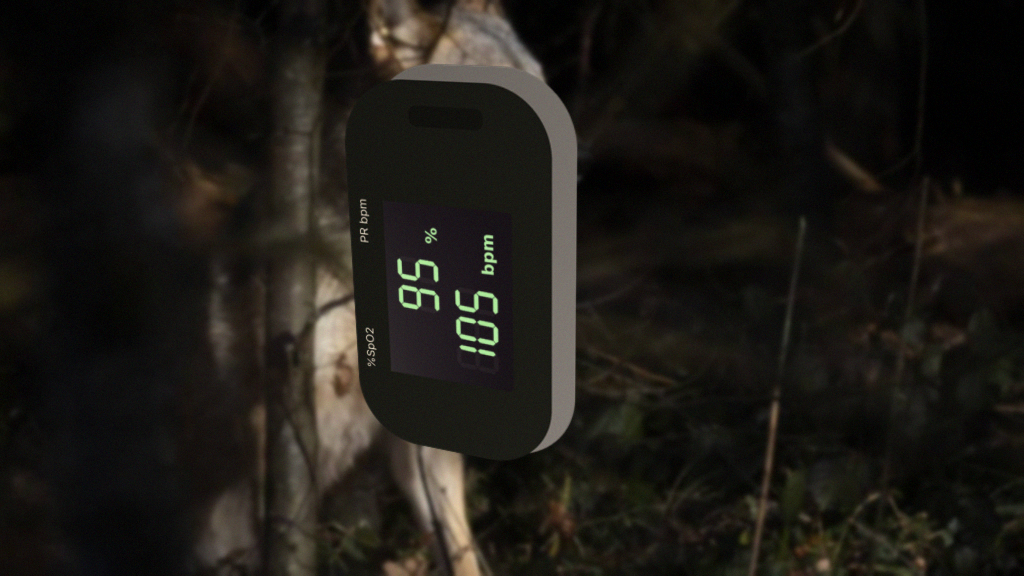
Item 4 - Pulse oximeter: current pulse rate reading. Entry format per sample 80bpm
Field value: 105bpm
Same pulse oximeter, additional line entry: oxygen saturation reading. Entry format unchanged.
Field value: 95%
